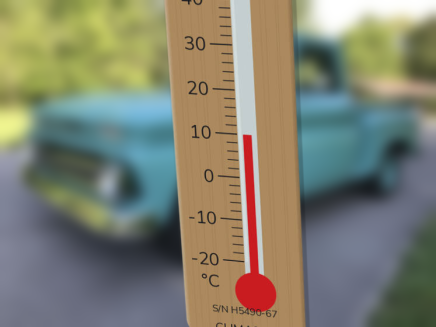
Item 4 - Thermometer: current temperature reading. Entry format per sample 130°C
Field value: 10°C
